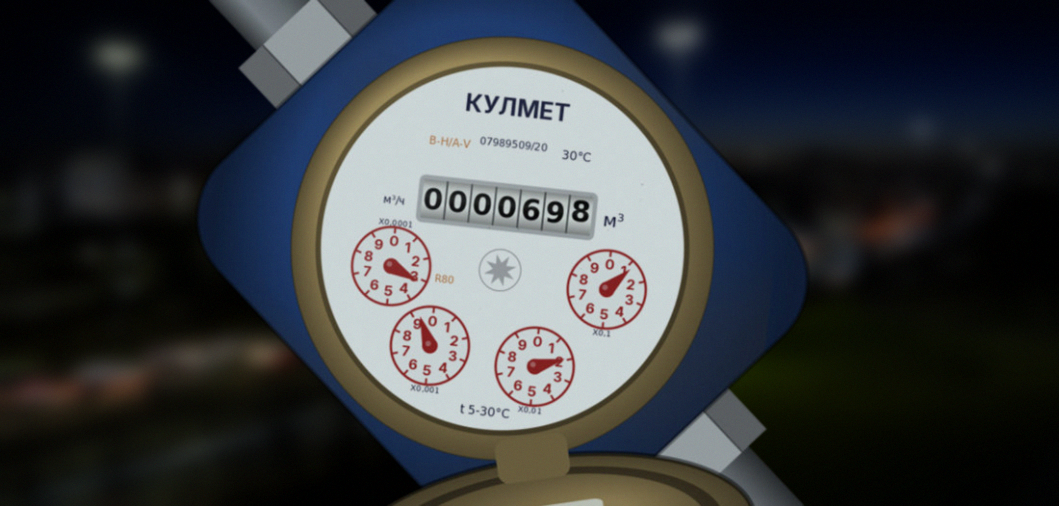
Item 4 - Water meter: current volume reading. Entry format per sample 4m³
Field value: 698.1193m³
